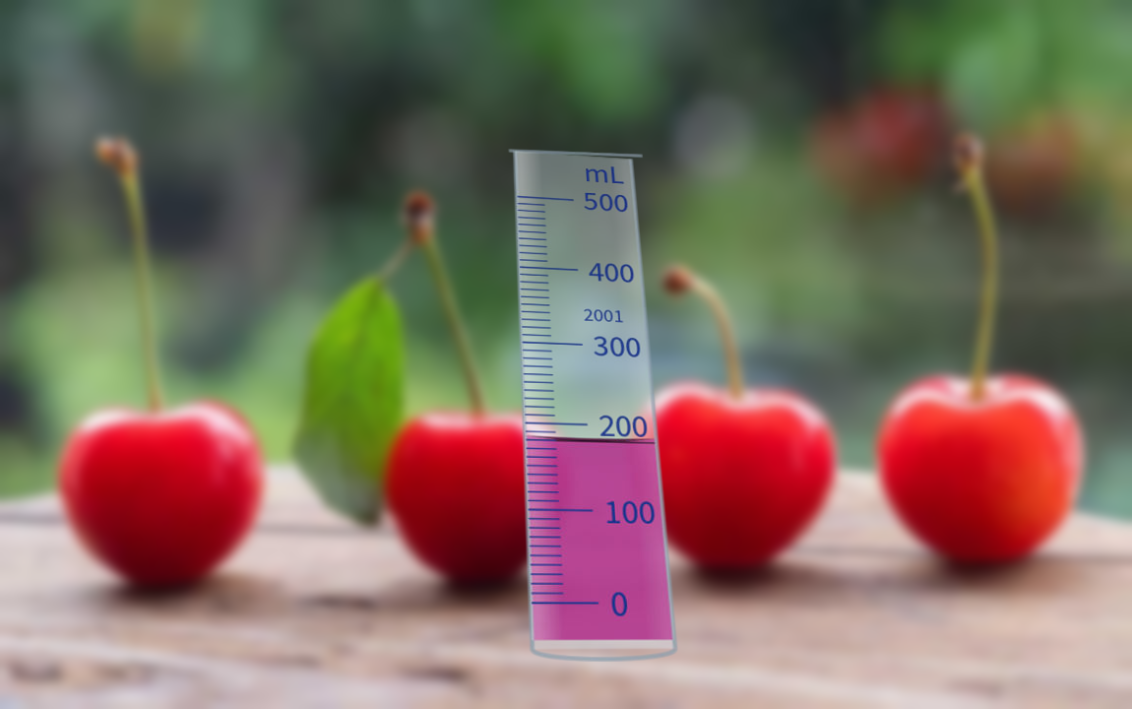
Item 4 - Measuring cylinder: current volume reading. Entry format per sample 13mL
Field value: 180mL
